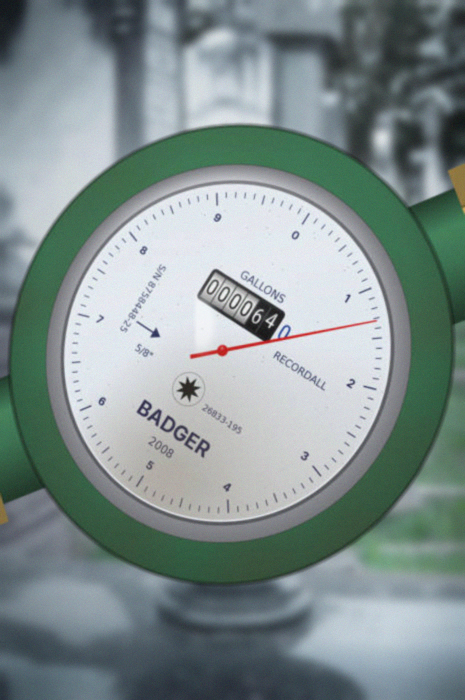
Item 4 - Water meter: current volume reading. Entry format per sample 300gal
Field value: 641.3gal
